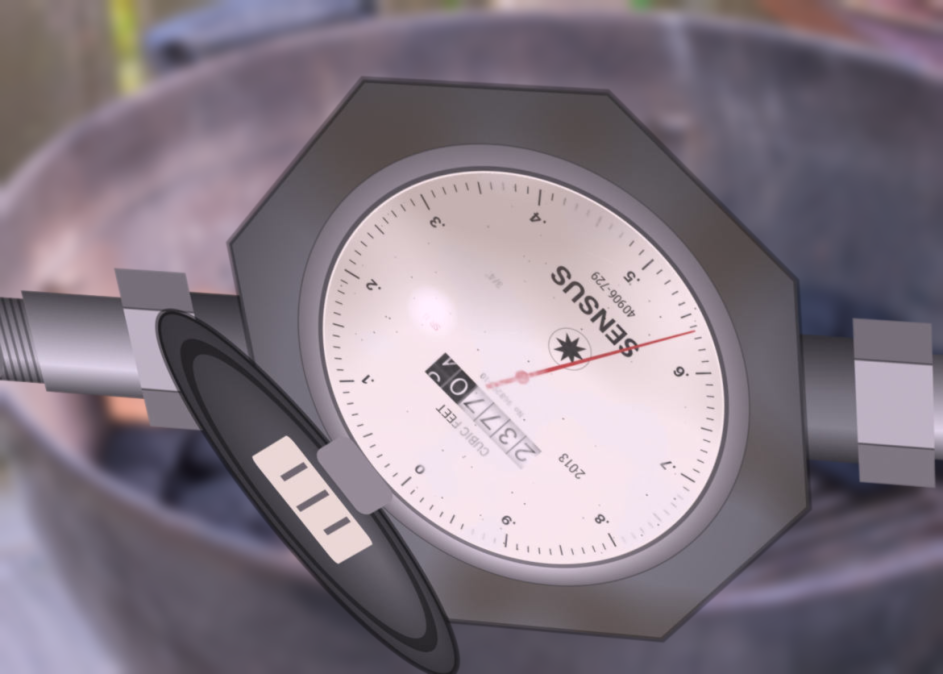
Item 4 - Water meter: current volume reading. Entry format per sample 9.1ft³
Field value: 237703.56ft³
